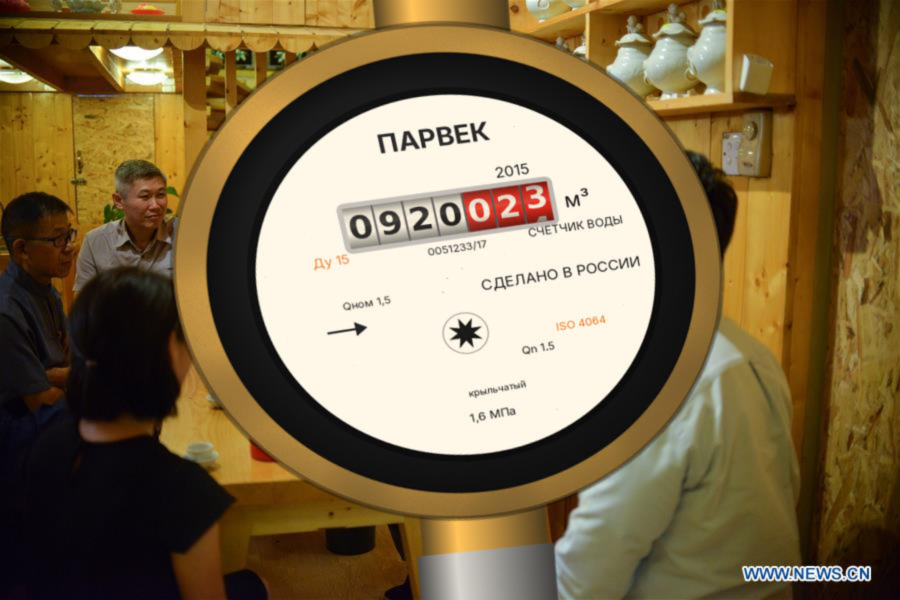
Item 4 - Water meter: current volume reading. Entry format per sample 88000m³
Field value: 920.023m³
